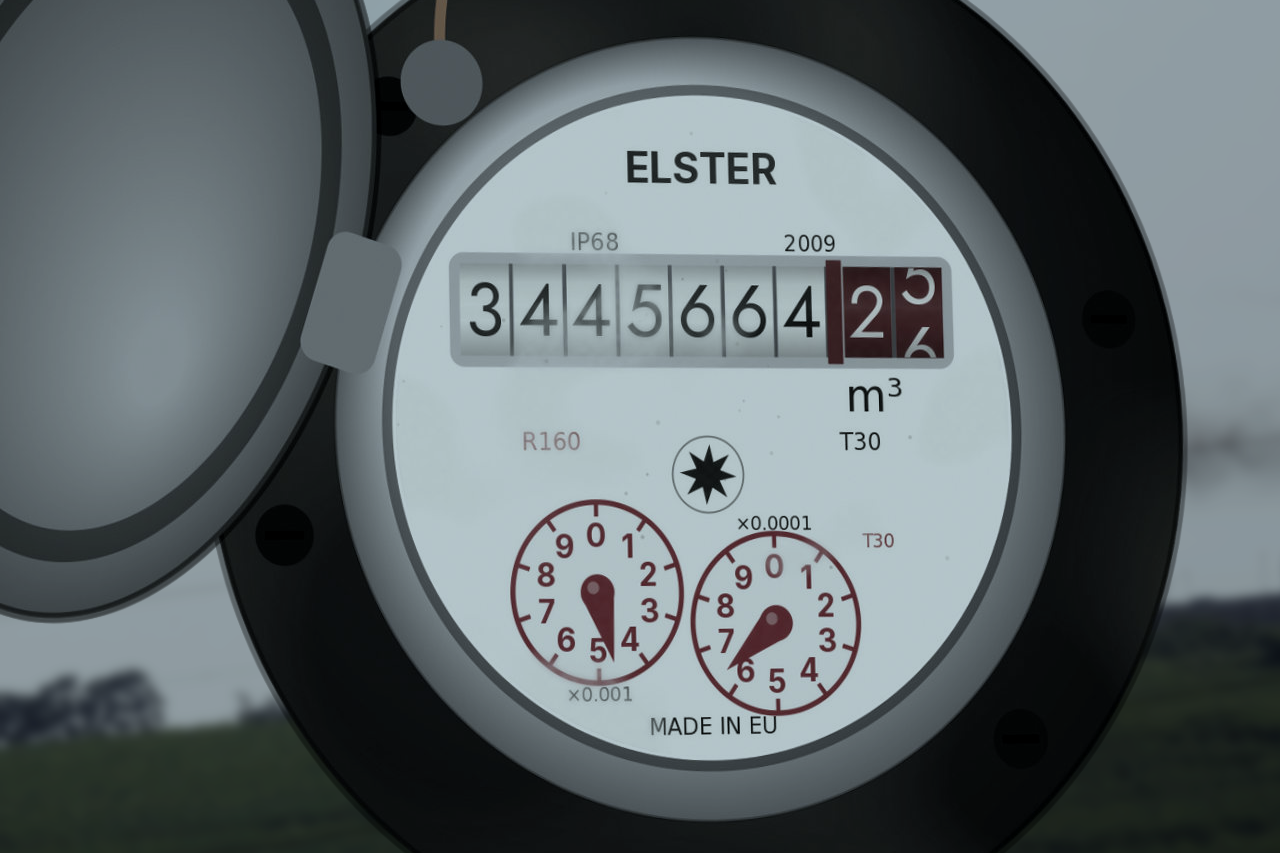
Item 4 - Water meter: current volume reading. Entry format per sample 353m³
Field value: 3445664.2546m³
